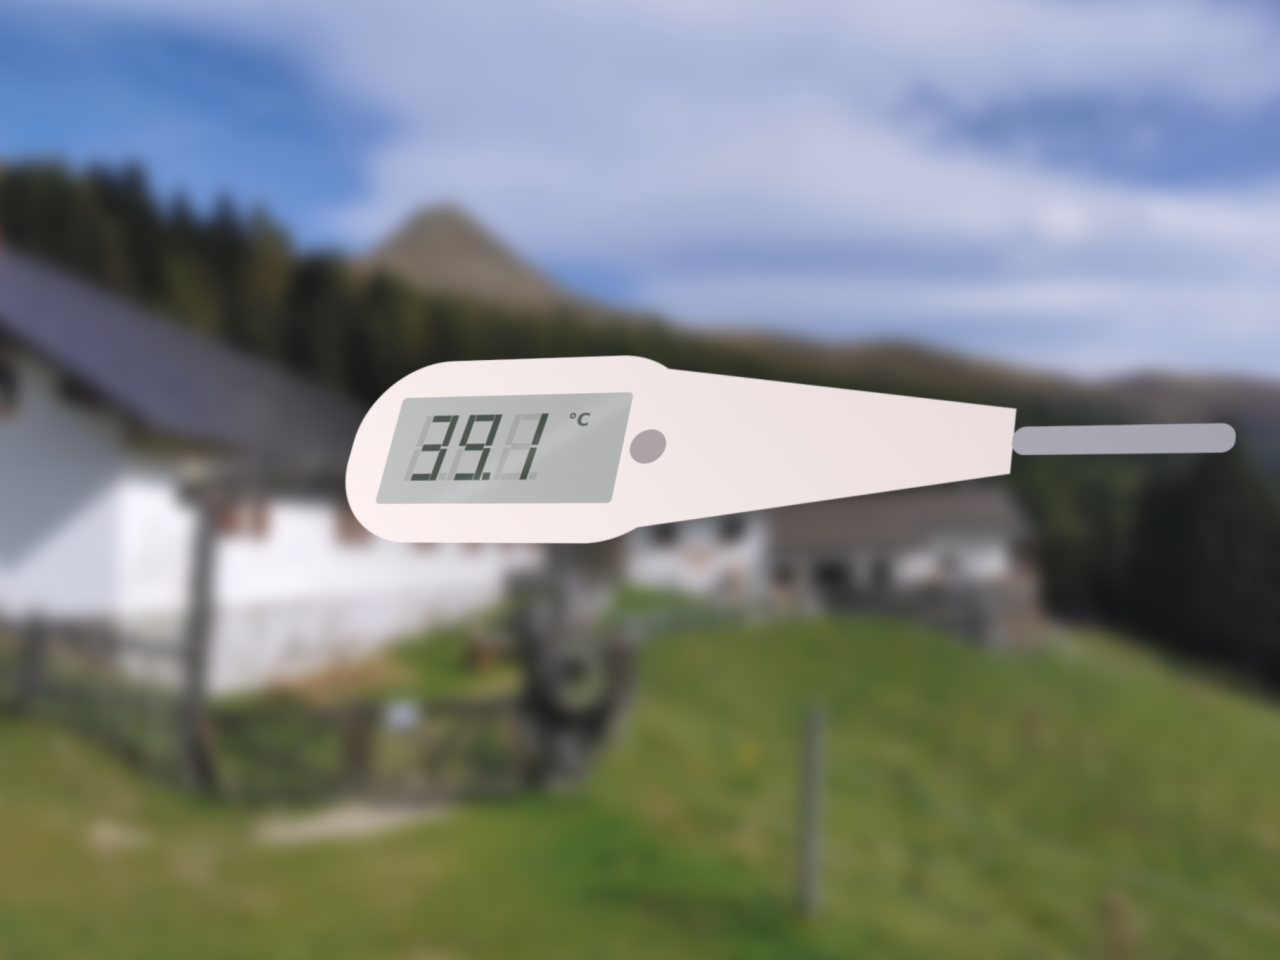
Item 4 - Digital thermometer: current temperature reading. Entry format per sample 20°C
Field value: 39.1°C
